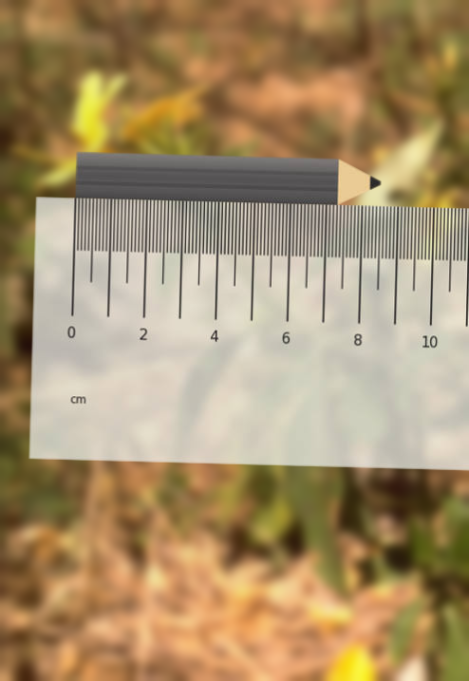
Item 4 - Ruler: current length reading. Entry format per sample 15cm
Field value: 8.5cm
